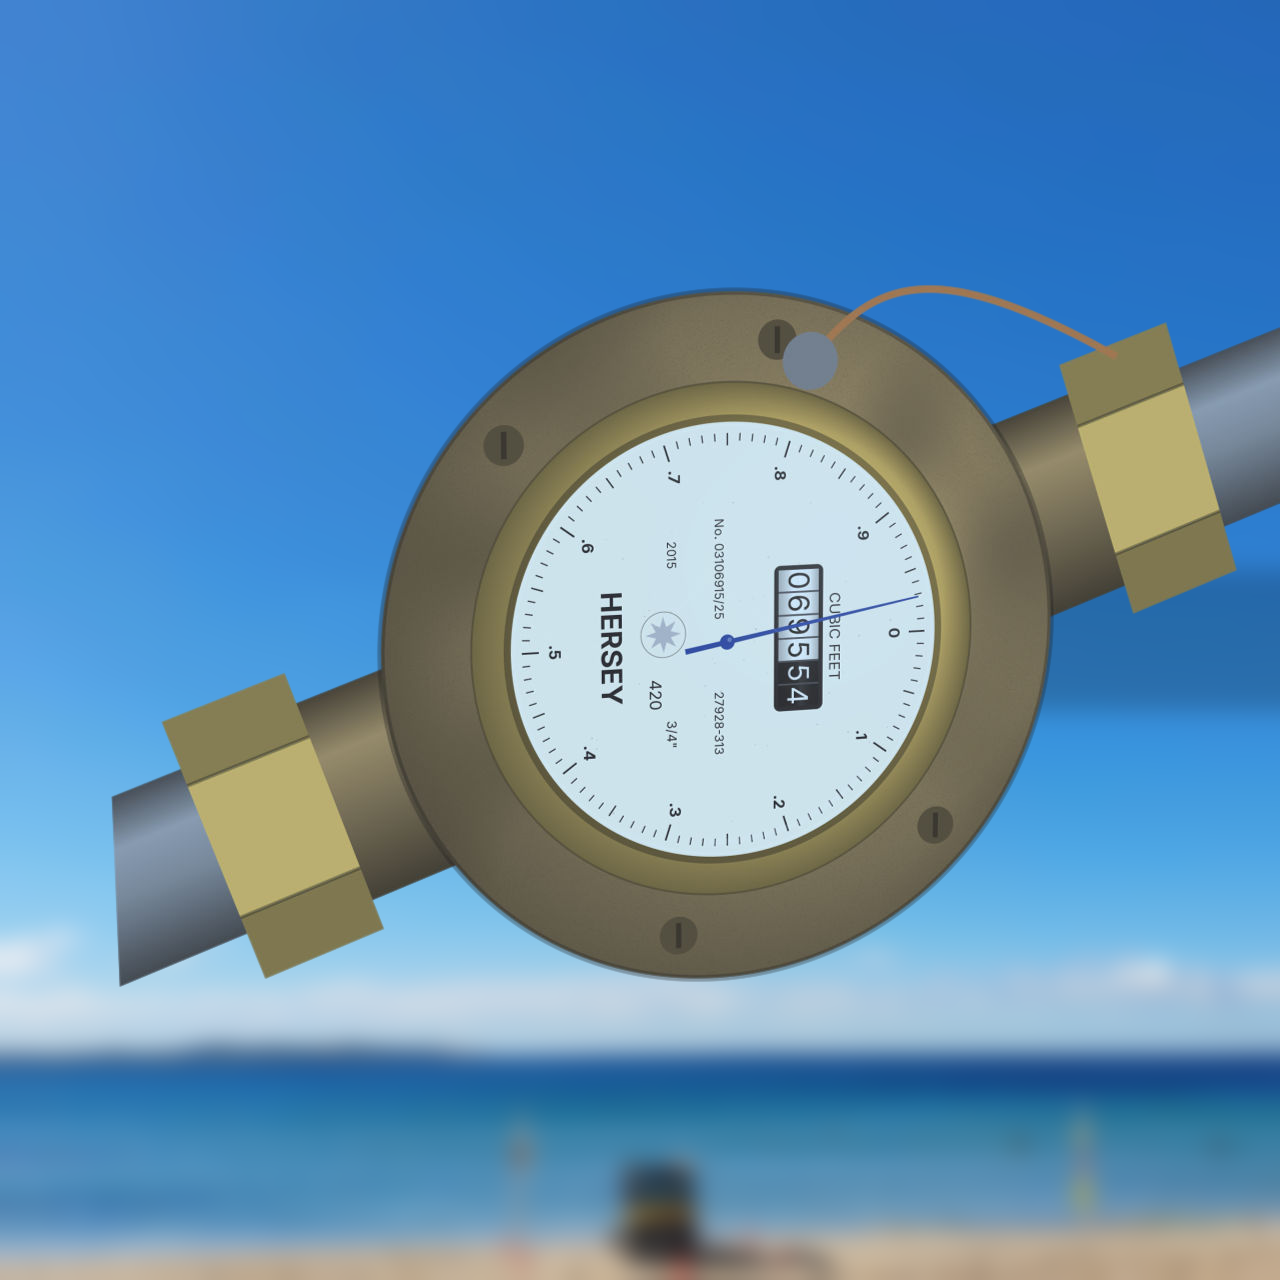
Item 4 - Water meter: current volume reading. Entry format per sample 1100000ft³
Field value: 69553.97ft³
